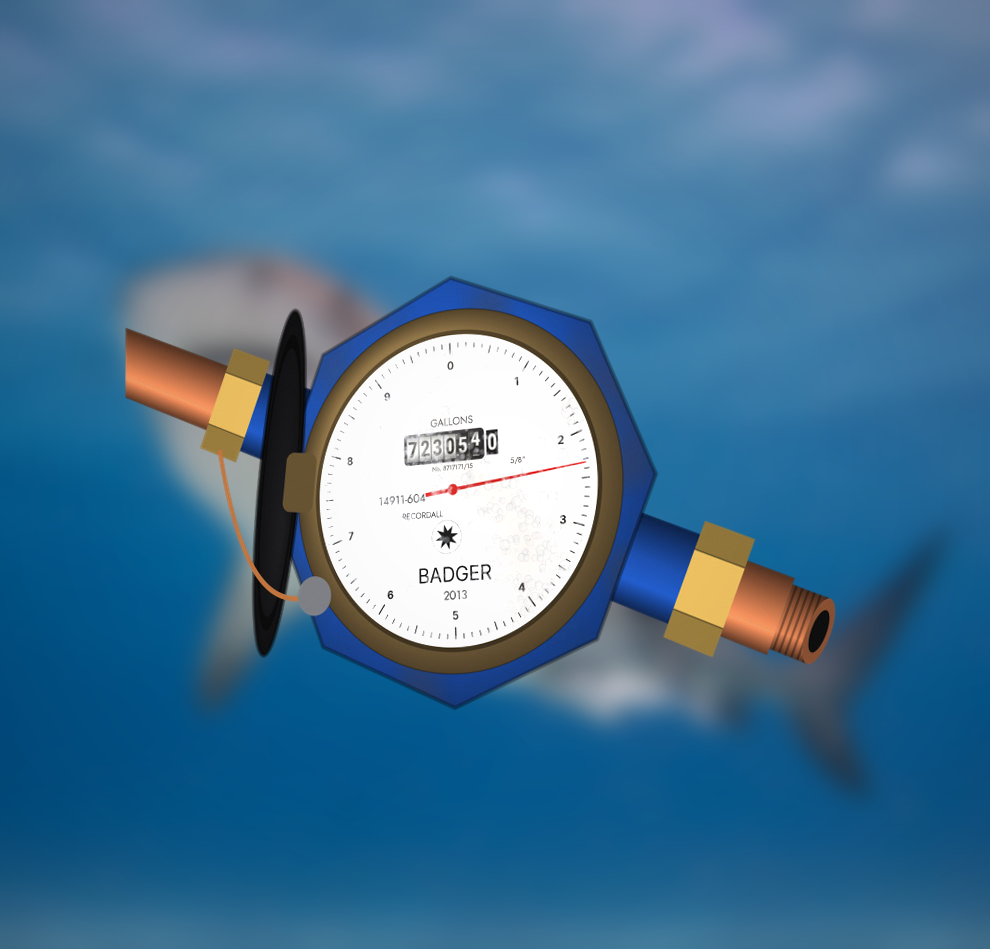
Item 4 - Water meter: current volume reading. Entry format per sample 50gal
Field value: 7230542.3gal
